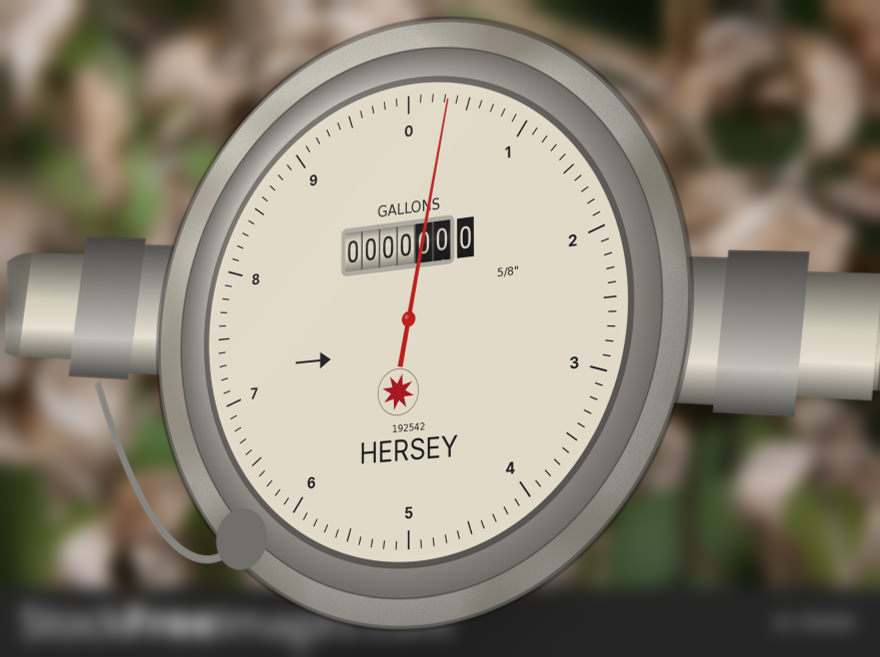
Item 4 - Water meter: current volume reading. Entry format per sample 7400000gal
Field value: 0.3gal
